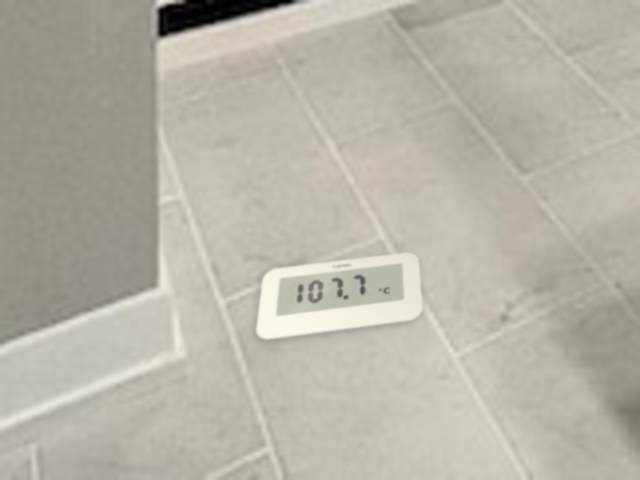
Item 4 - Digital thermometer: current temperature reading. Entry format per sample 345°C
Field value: 107.7°C
